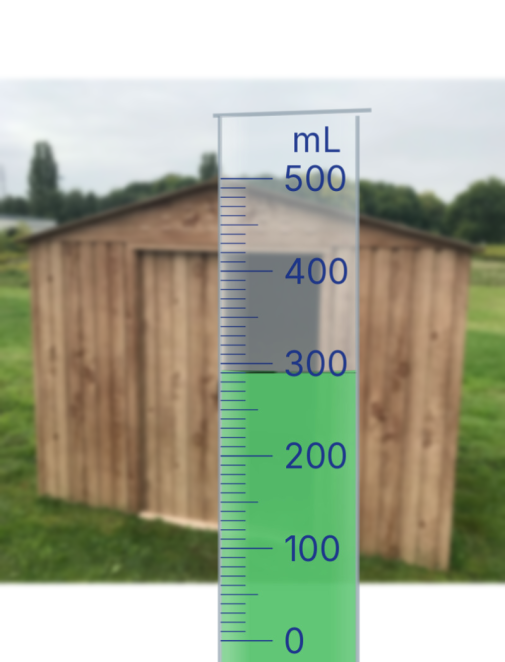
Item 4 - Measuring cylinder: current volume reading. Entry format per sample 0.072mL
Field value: 290mL
